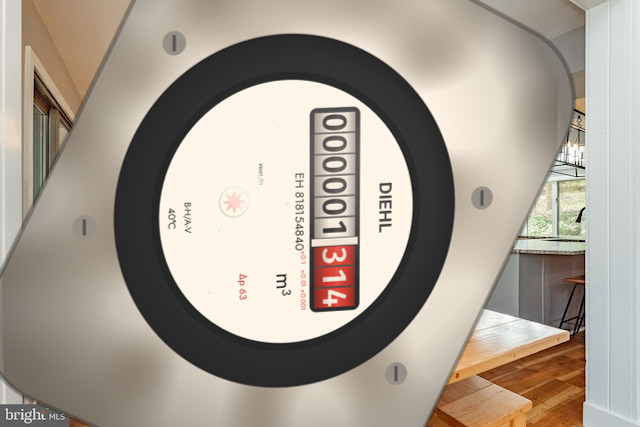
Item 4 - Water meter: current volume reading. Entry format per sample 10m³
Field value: 1.314m³
